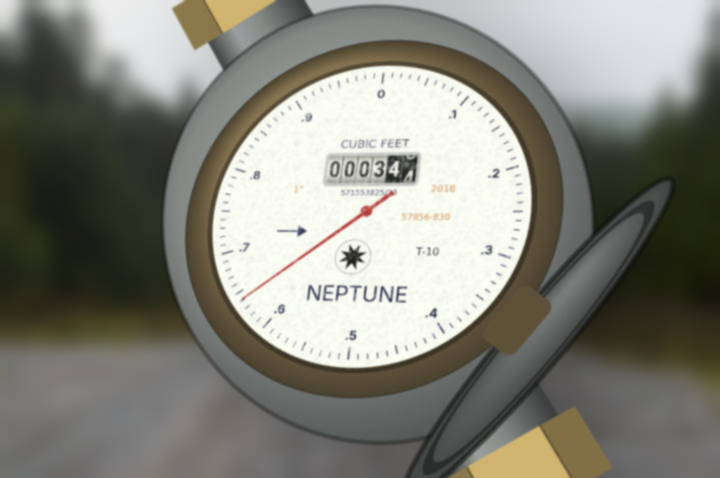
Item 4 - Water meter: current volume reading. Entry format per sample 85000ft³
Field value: 343.64ft³
